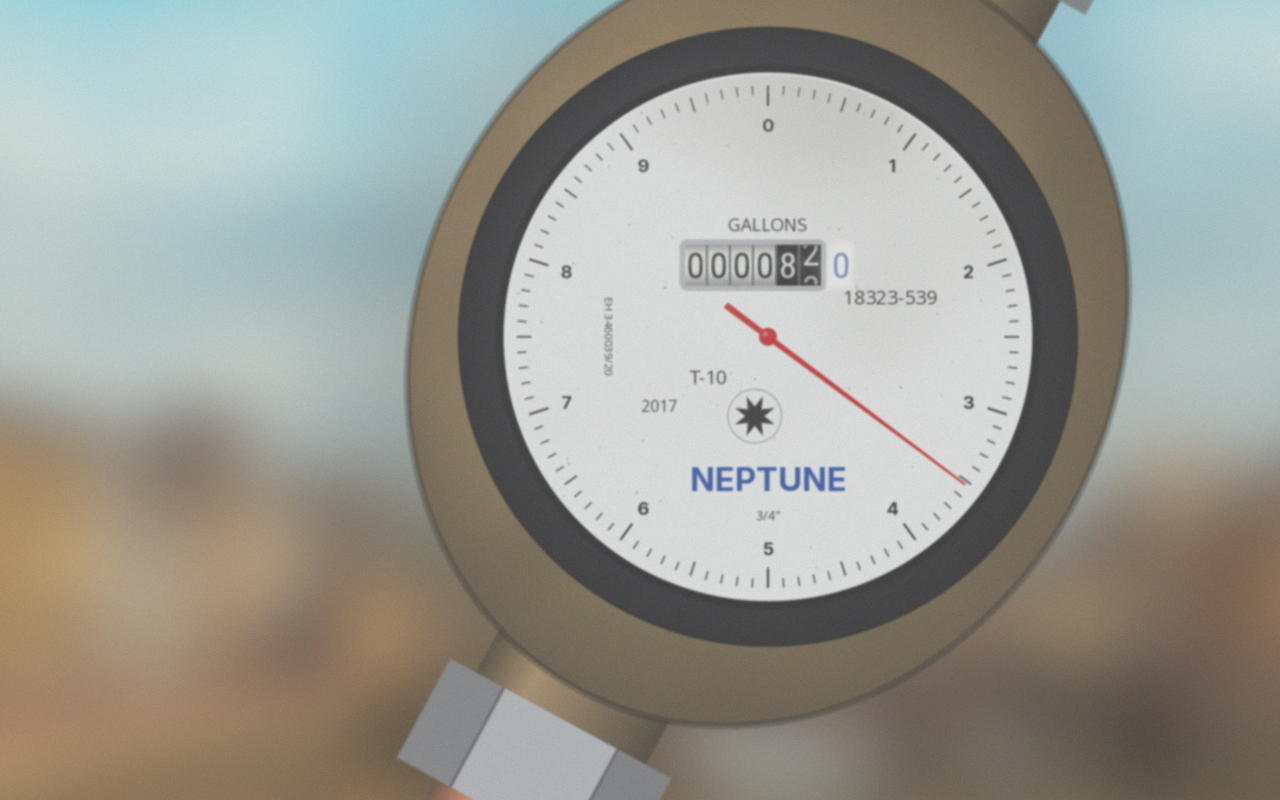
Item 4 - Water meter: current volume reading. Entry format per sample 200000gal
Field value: 823.5gal
